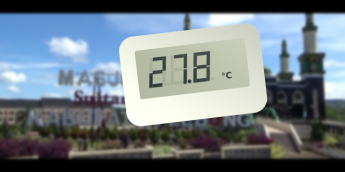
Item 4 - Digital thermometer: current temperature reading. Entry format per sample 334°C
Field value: 27.8°C
